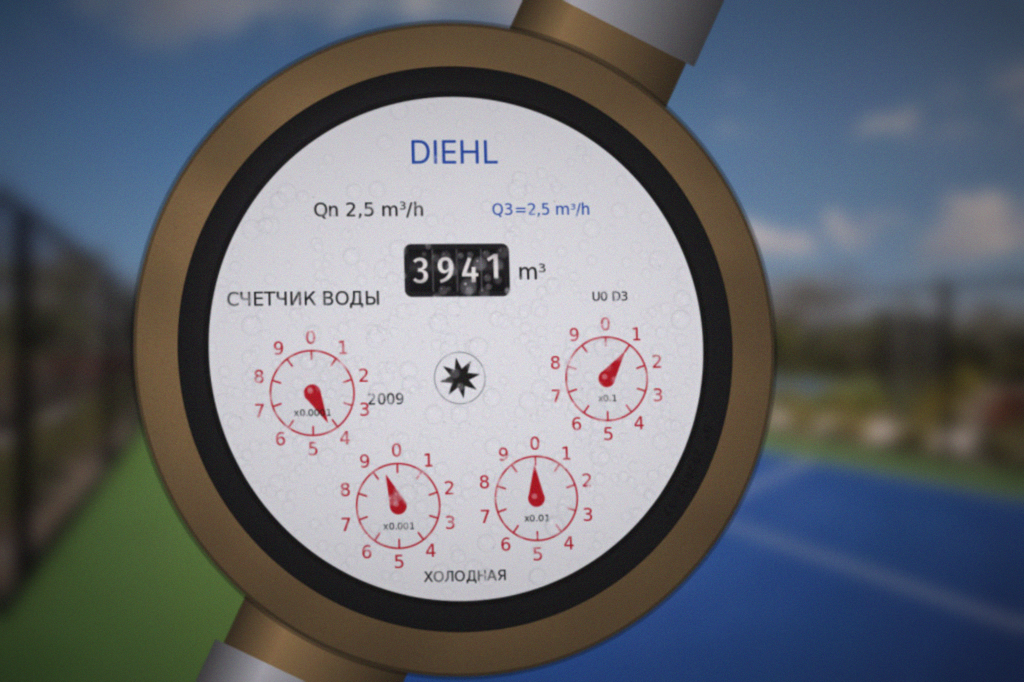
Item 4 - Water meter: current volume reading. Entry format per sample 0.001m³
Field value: 3941.0994m³
